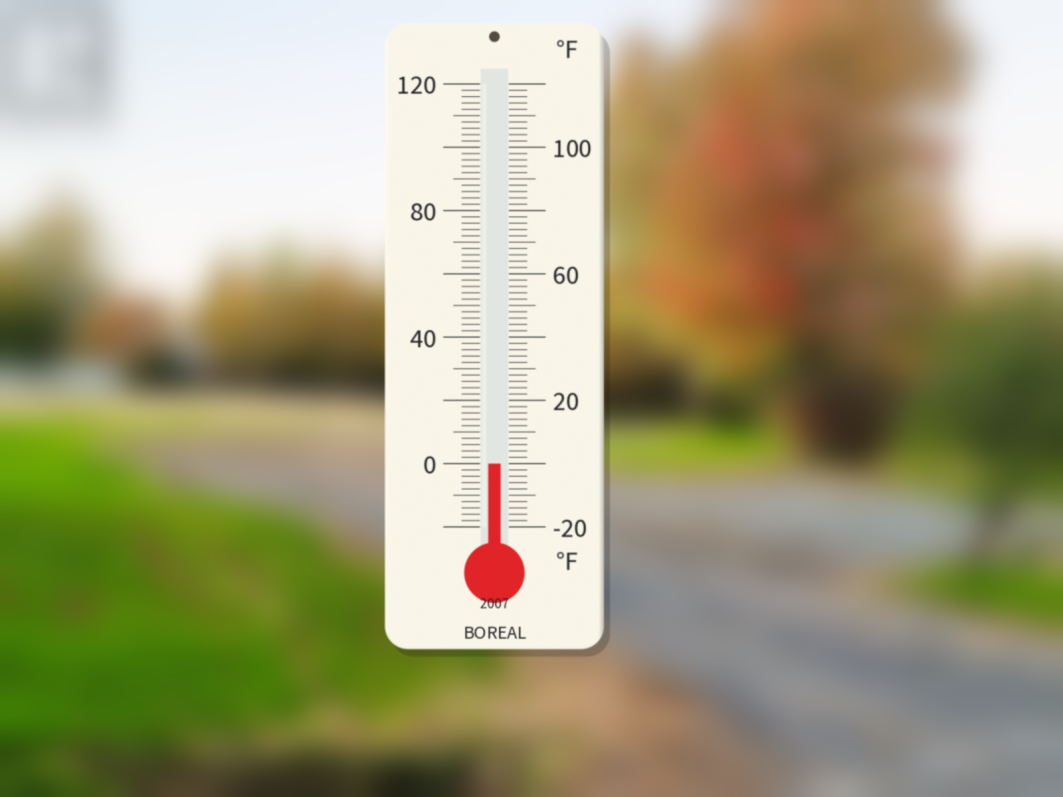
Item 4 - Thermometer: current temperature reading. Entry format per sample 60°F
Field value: 0°F
